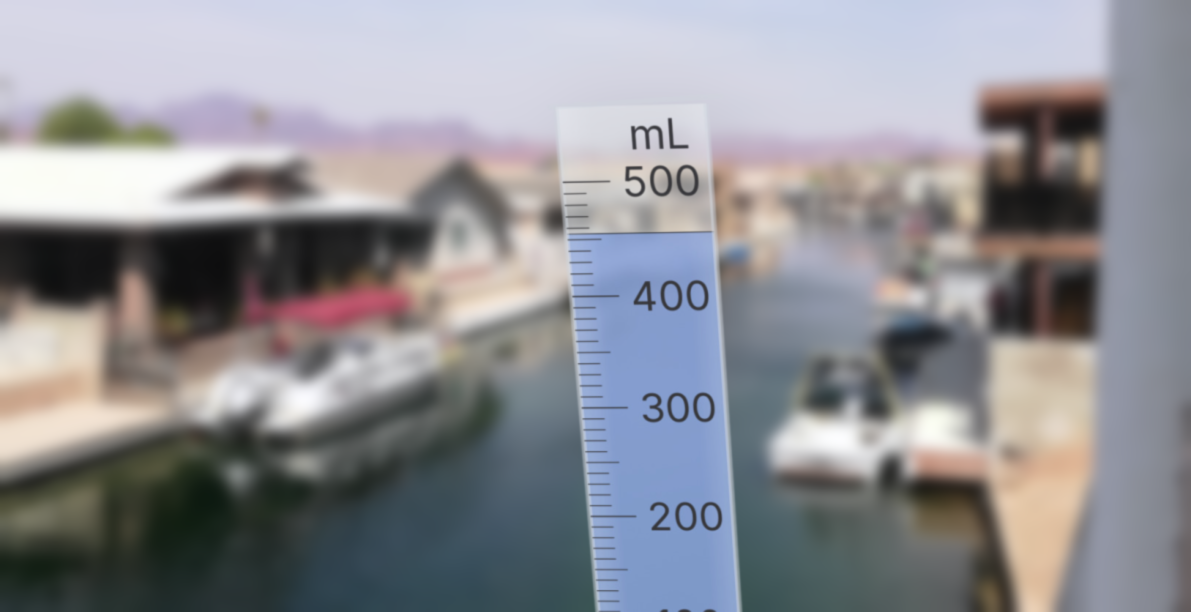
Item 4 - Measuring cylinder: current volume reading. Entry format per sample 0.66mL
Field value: 455mL
